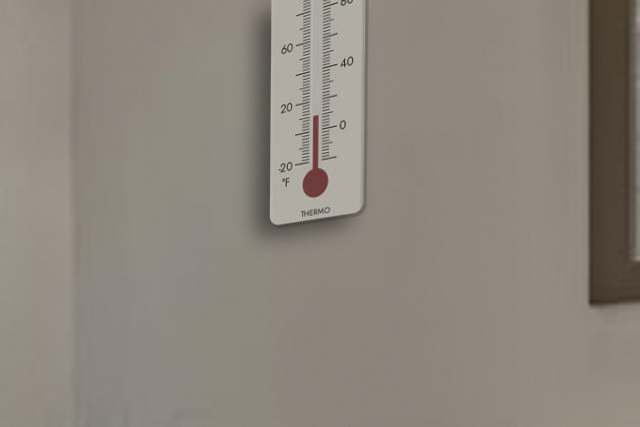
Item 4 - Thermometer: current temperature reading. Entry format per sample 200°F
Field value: 10°F
